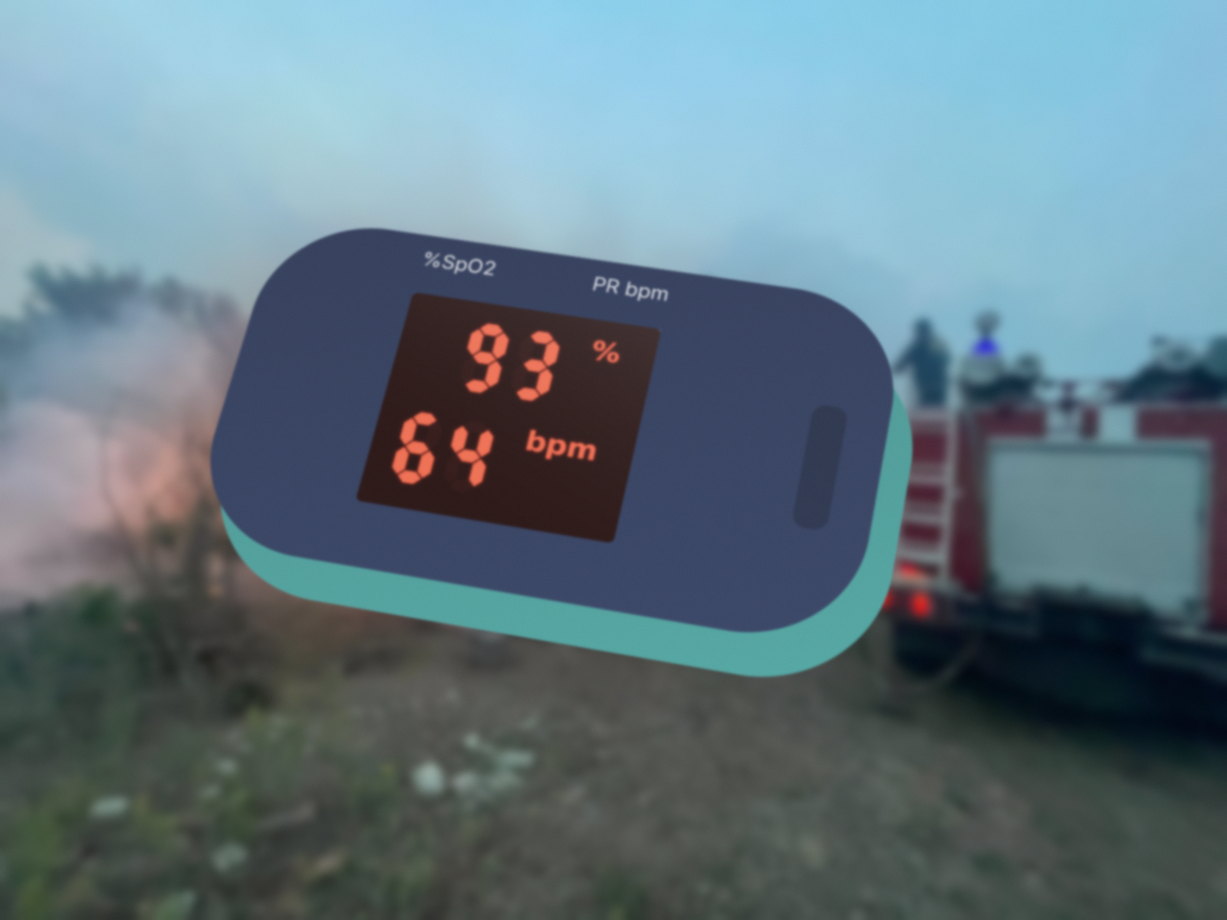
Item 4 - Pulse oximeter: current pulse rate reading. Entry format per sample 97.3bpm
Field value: 64bpm
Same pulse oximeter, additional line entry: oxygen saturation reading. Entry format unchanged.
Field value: 93%
